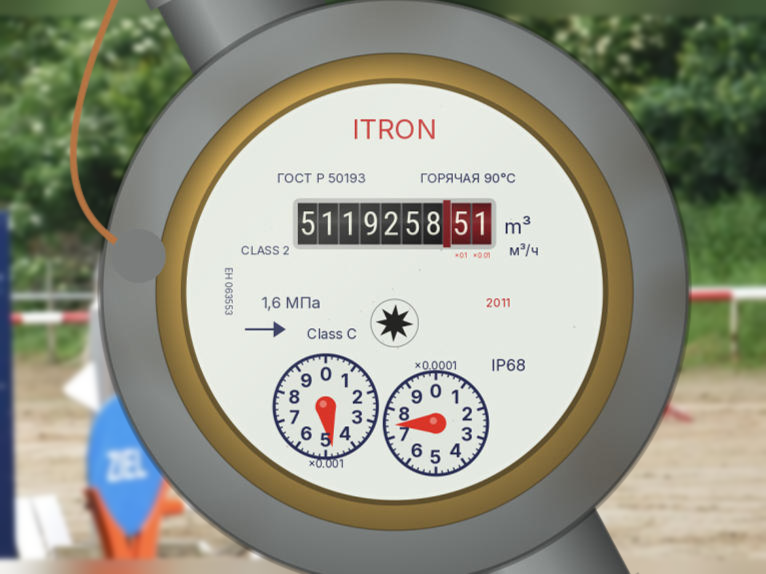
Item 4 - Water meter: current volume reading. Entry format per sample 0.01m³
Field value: 5119258.5147m³
